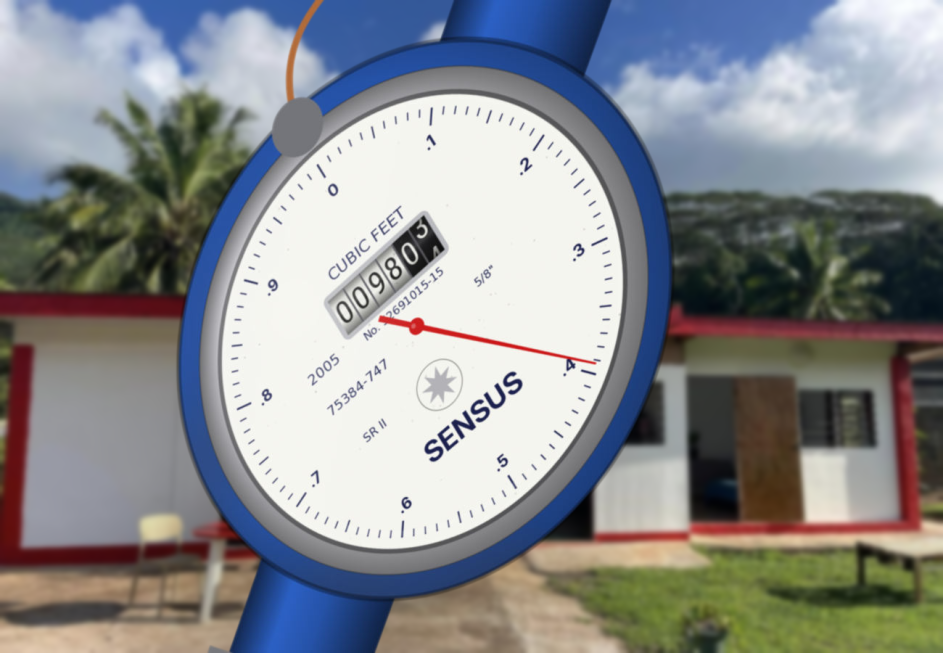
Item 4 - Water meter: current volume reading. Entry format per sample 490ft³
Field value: 9803.39ft³
